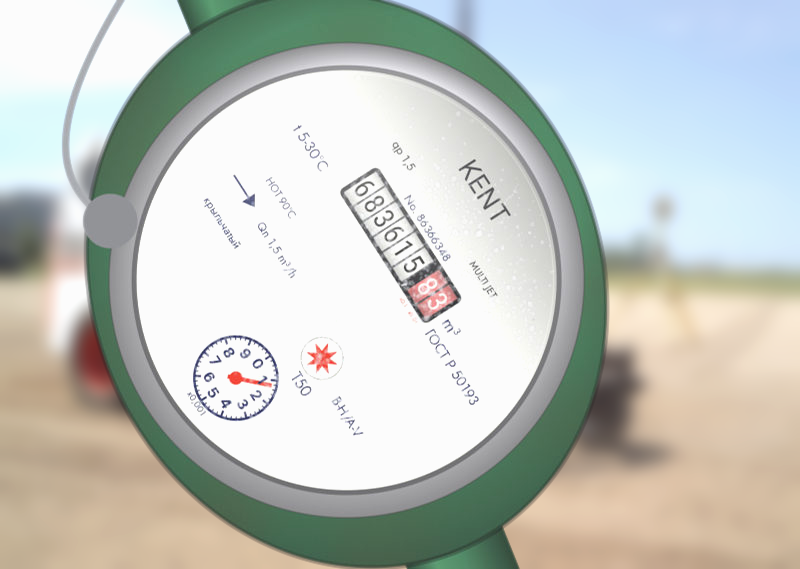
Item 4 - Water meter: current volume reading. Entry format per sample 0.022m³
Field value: 683615.831m³
